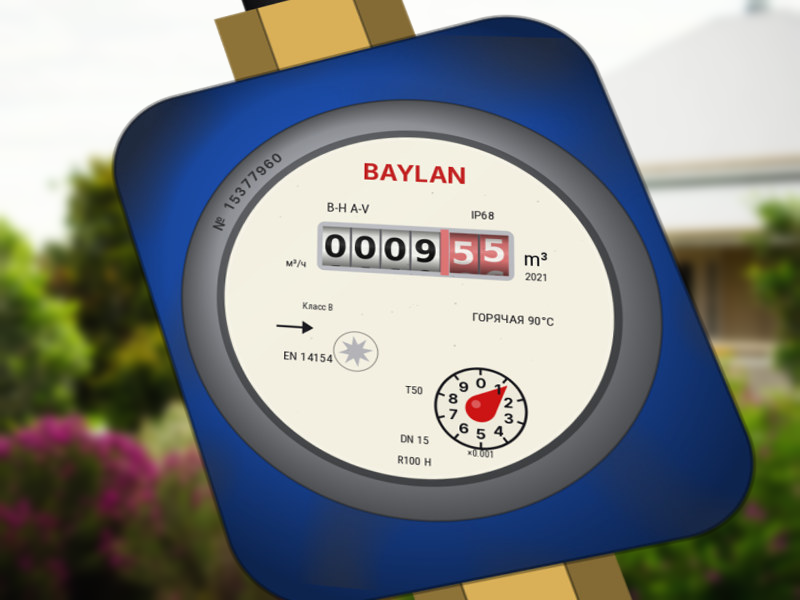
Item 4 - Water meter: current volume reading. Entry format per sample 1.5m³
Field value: 9.551m³
